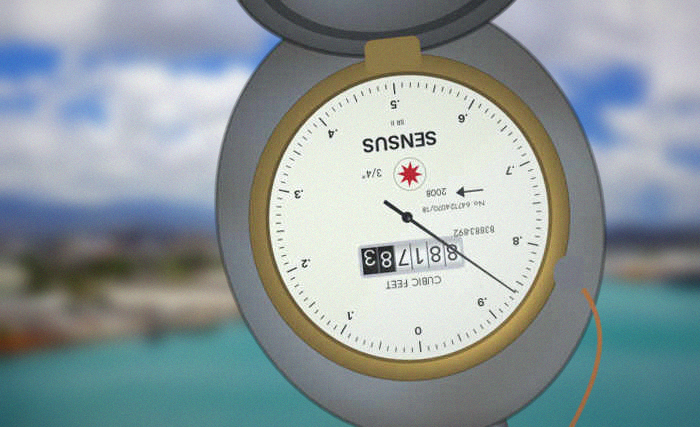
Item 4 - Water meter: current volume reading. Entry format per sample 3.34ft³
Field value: 881782.86ft³
